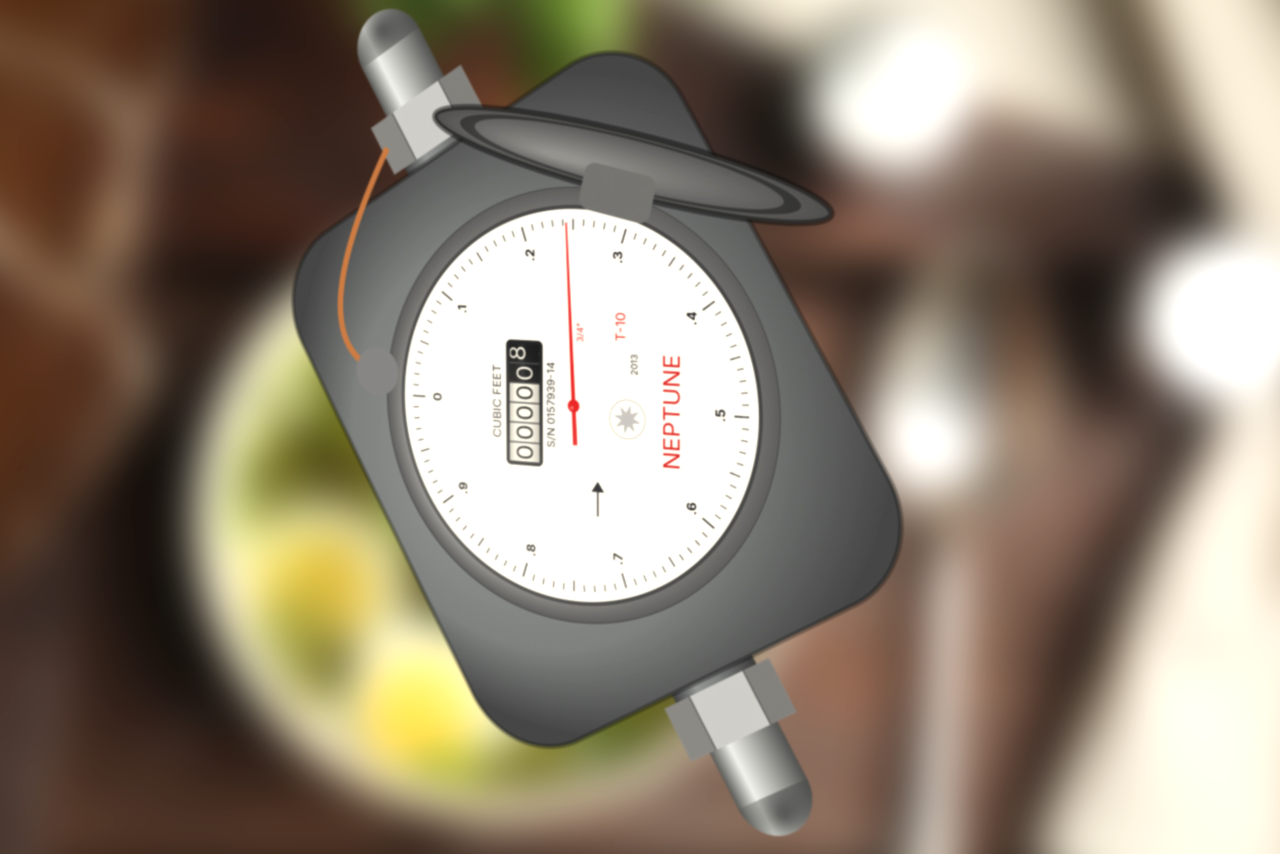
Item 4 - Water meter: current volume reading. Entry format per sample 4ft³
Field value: 8.24ft³
